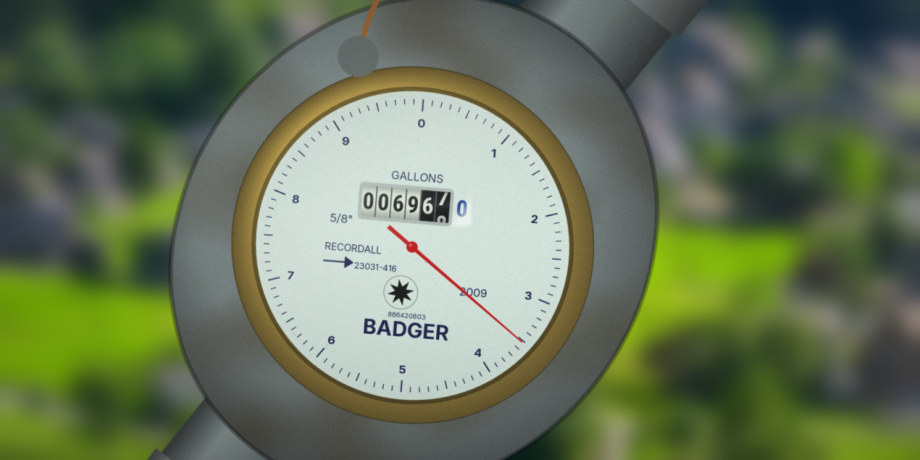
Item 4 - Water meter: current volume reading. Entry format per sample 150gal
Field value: 69673.5gal
